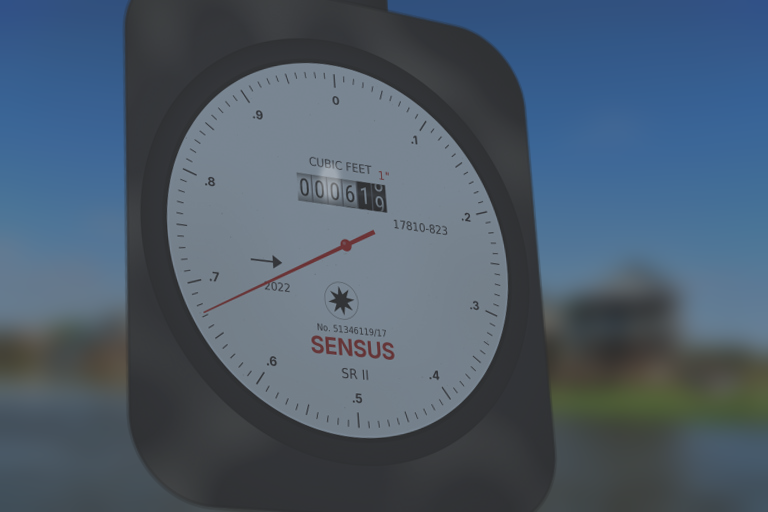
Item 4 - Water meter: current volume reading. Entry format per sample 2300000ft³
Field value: 618.67ft³
